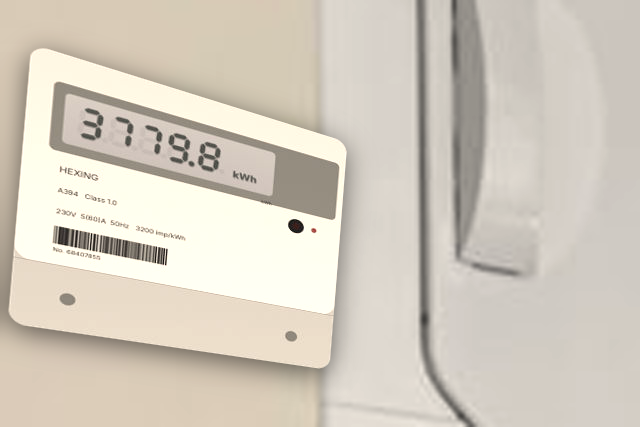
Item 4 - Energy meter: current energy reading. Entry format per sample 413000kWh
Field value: 3779.8kWh
